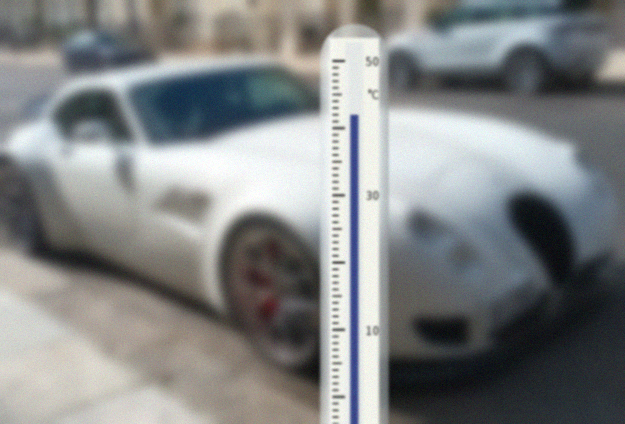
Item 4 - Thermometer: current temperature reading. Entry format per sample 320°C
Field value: 42°C
